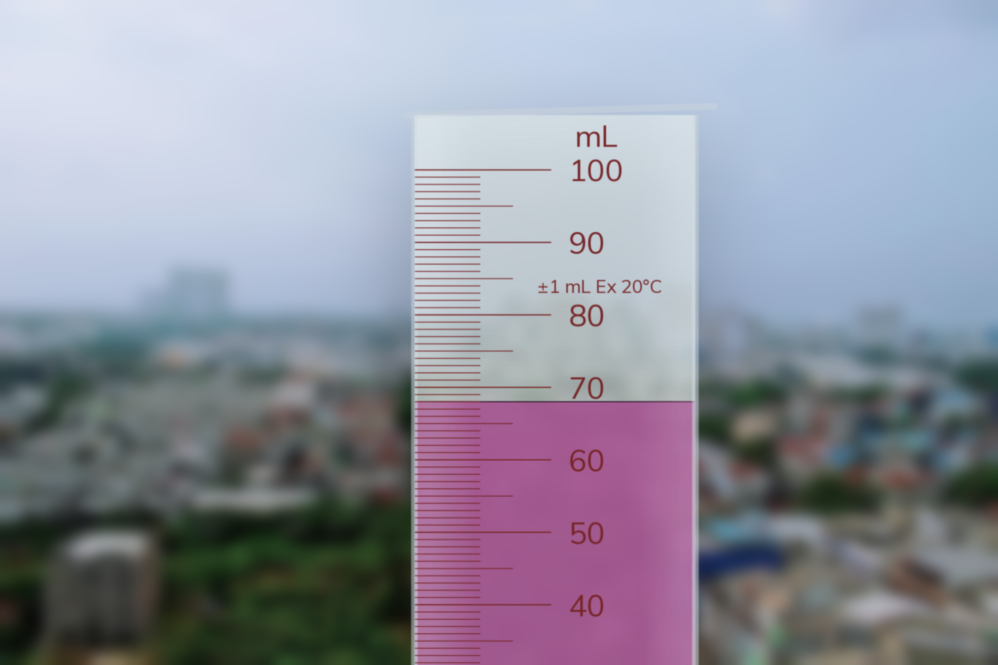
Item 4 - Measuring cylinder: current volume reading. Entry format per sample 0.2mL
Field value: 68mL
